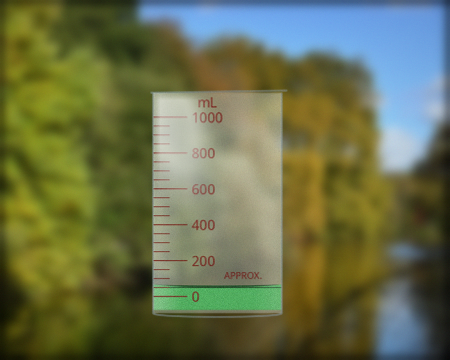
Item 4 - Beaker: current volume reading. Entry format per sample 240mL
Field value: 50mL
